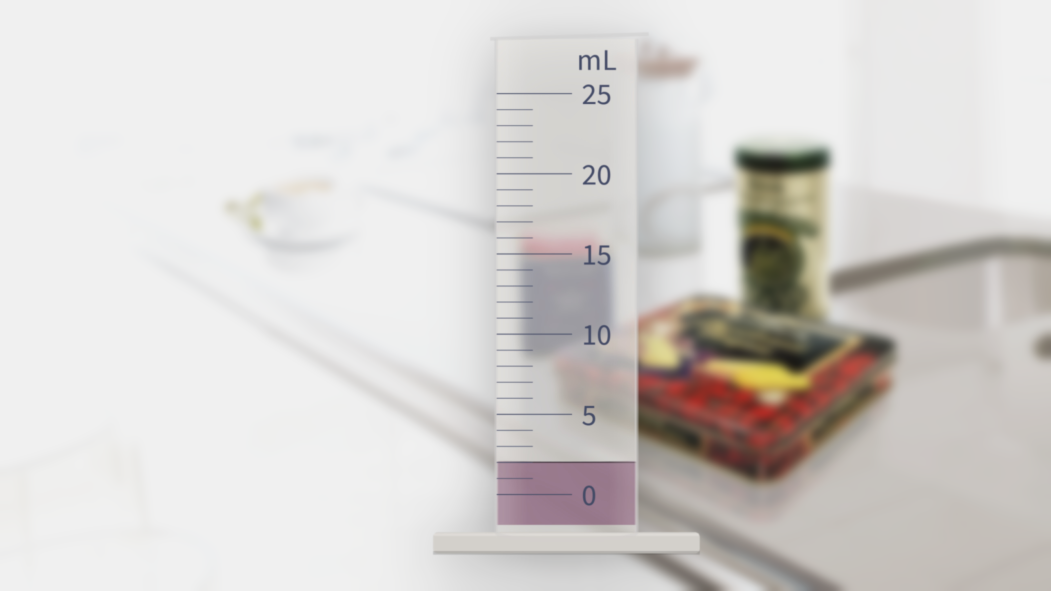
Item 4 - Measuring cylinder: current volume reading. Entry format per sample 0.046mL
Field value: 2mL
